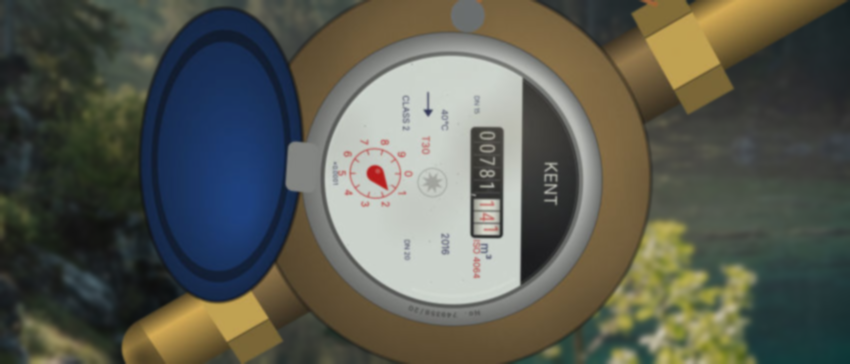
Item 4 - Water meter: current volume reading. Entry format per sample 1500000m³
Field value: 781.1411m³
